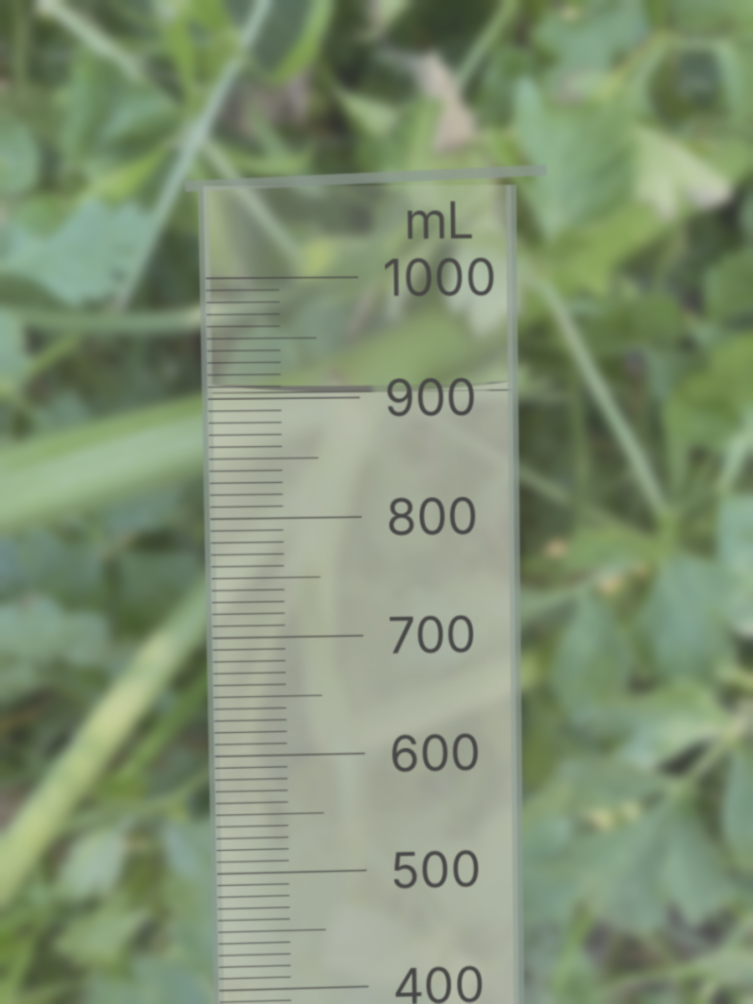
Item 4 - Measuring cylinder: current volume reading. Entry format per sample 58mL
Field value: 905mL
